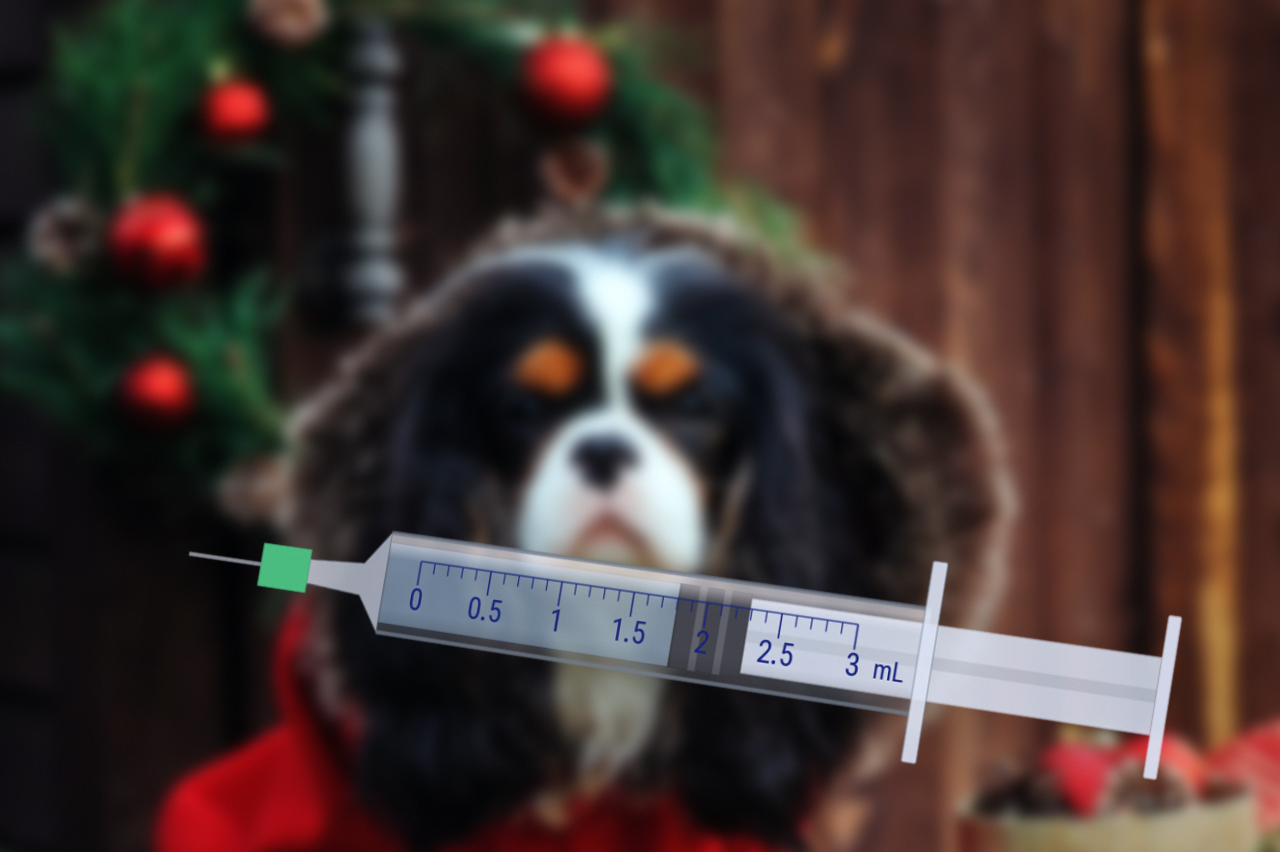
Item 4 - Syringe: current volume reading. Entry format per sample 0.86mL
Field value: 1.8mL
